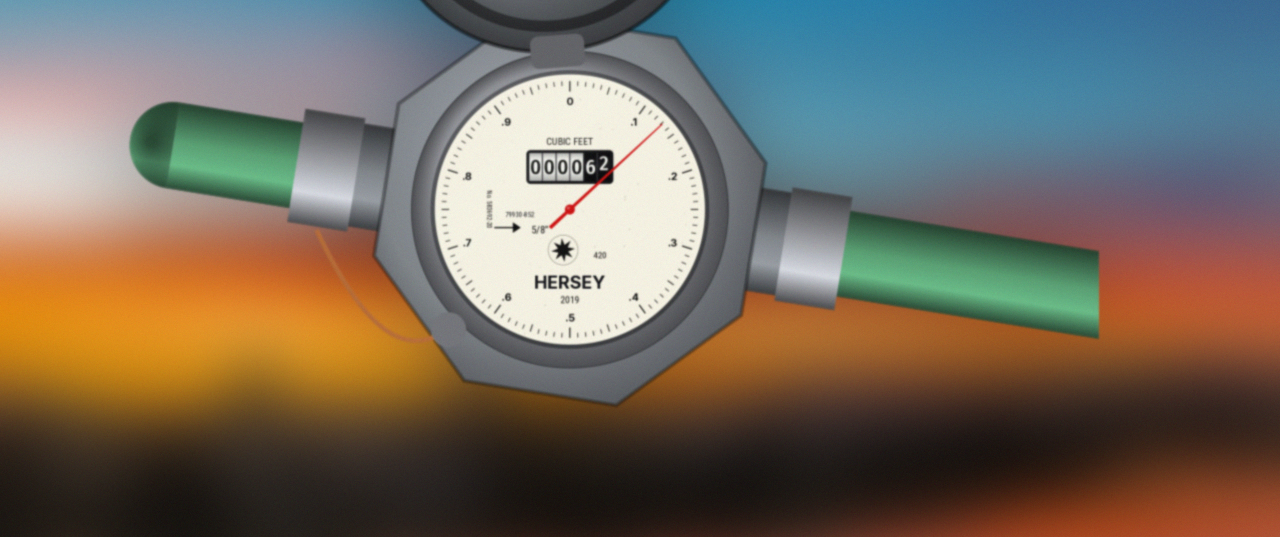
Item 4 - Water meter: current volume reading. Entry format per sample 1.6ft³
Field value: 62.13ft³
